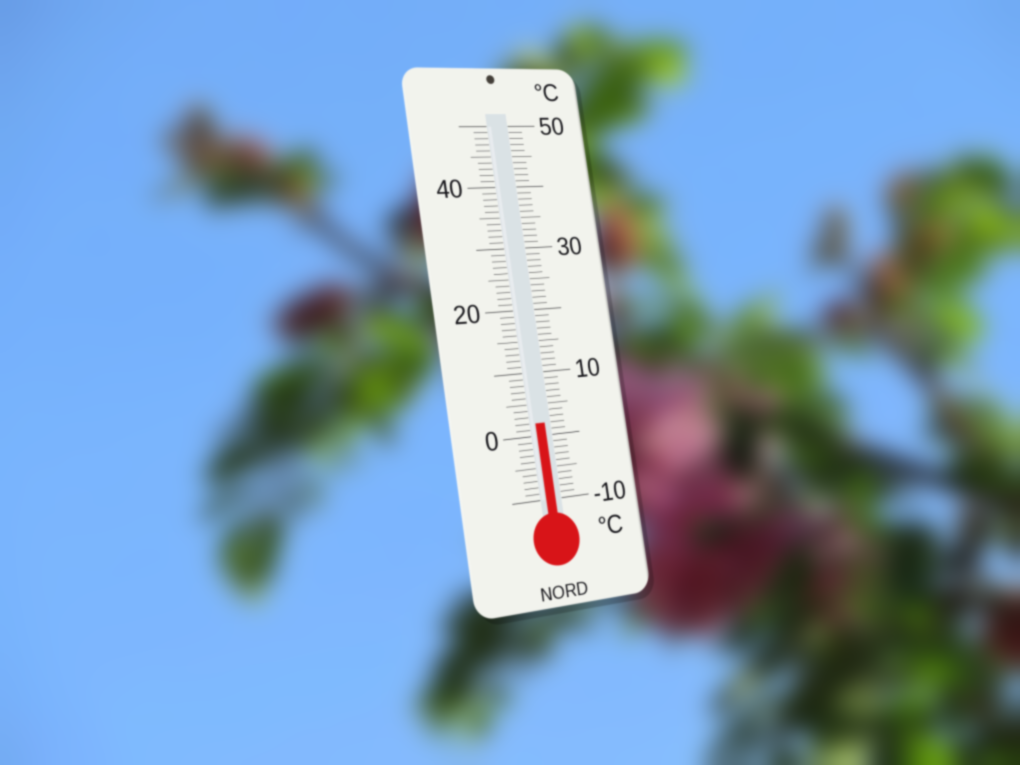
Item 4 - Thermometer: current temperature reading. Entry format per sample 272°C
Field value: 2°C
